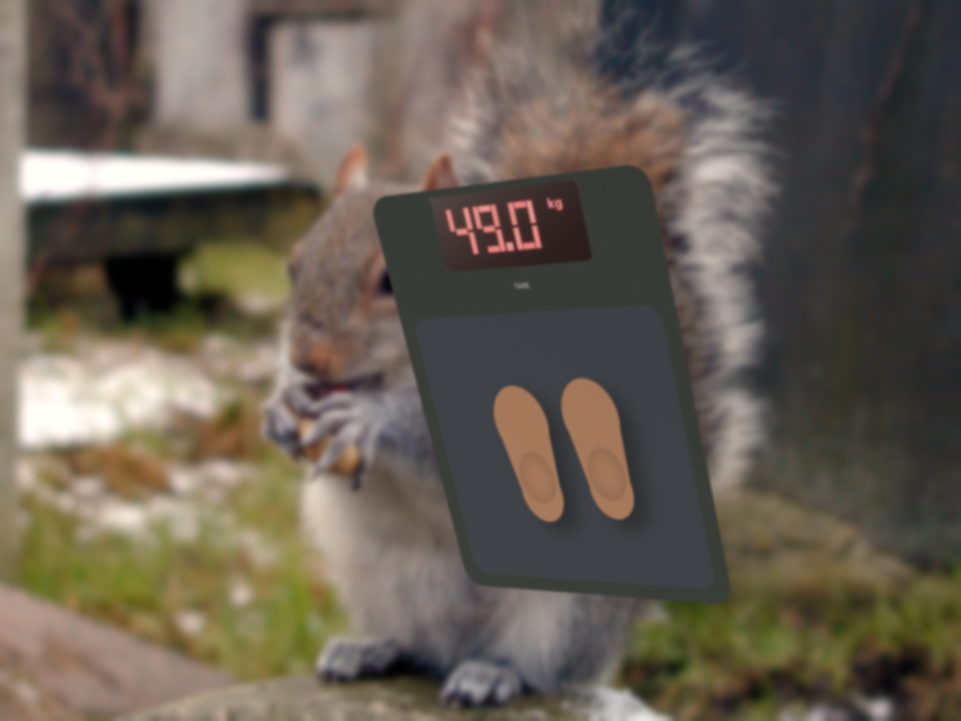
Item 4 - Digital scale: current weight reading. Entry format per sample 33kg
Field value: 49.0kg
